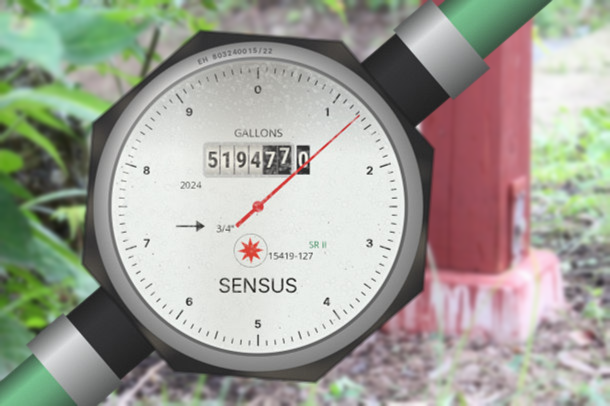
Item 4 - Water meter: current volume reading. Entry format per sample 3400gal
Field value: 5194771.3gal
